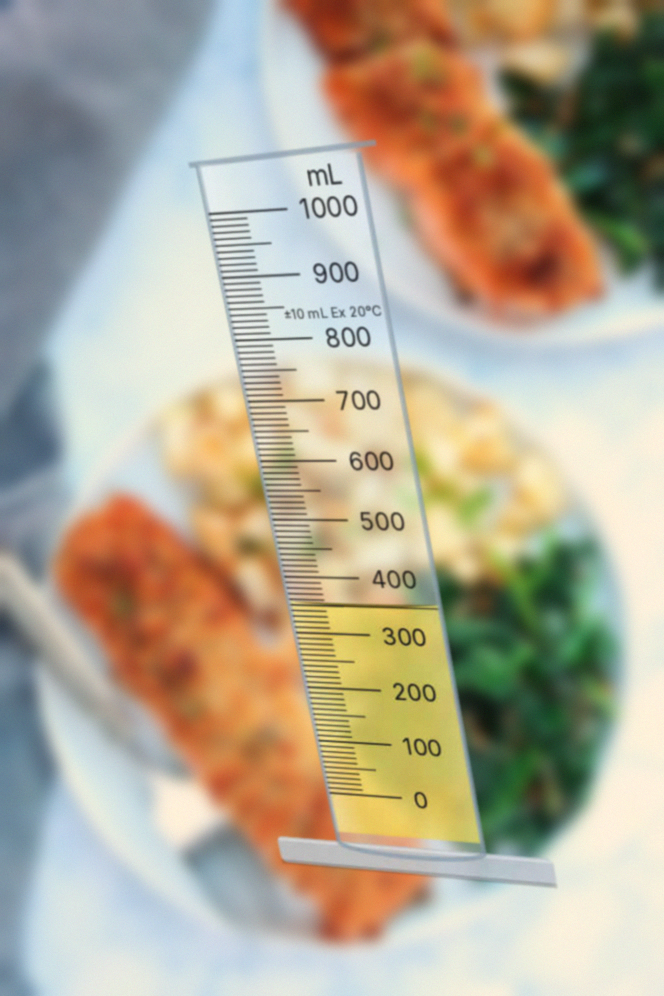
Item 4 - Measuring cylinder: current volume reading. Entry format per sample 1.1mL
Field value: 350mL
